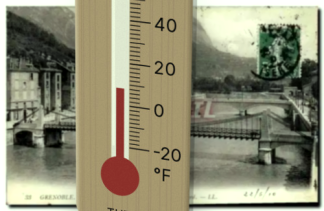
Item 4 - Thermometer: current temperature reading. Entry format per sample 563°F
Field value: 8°F
